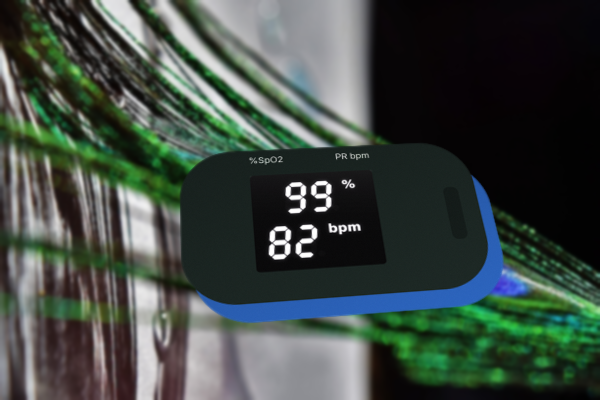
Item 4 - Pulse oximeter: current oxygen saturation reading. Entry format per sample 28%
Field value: 99%
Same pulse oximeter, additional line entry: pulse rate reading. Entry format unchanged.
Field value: 82bpm
